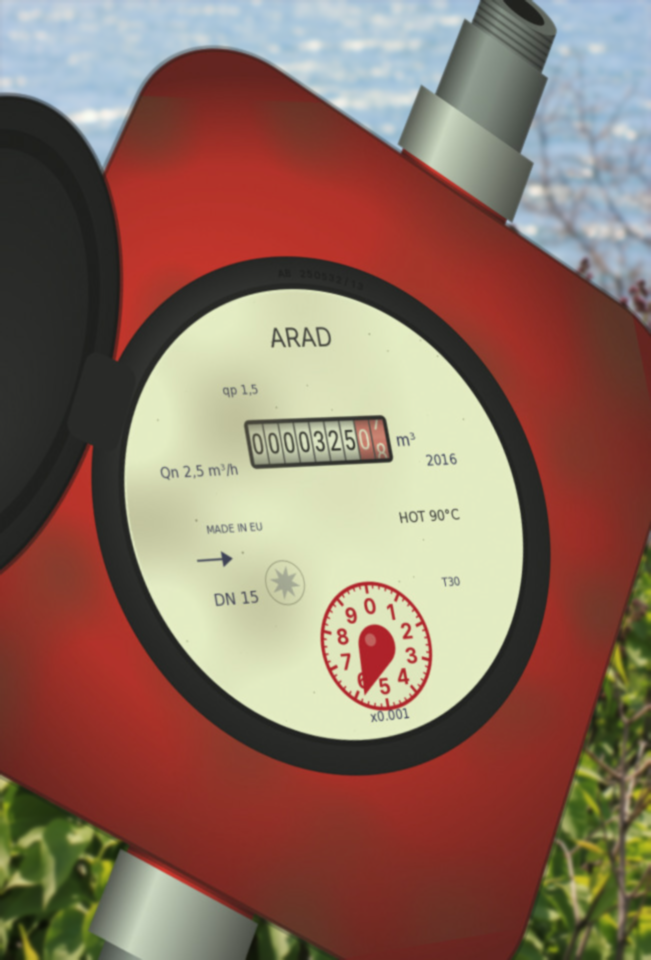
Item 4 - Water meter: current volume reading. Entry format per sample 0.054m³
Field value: 325.075m³
